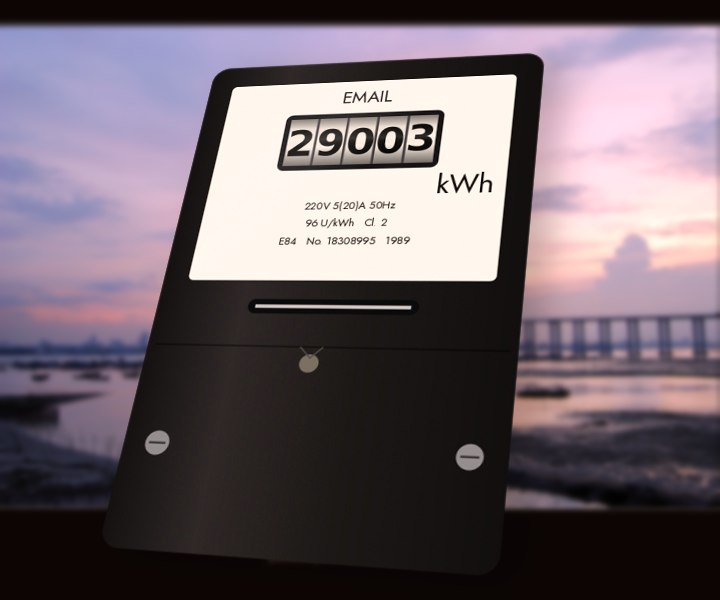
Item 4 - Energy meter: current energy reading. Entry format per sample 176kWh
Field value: 29003kWh
